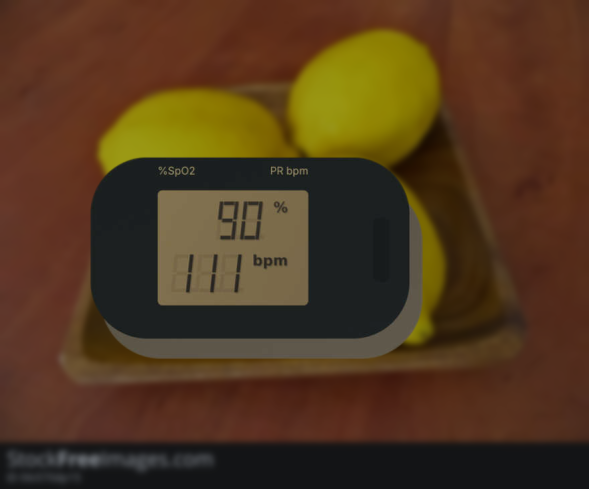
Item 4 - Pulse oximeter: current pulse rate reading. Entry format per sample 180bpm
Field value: 111bpm
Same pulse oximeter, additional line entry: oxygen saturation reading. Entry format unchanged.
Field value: 90%
